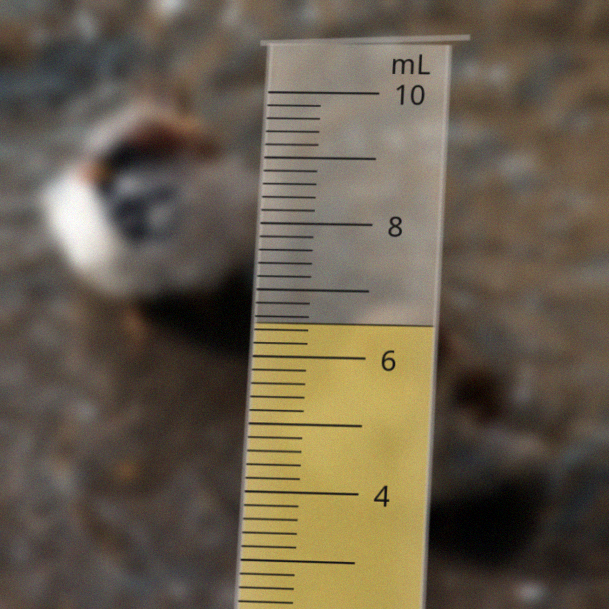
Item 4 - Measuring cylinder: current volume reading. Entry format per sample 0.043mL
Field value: 6.5mL
